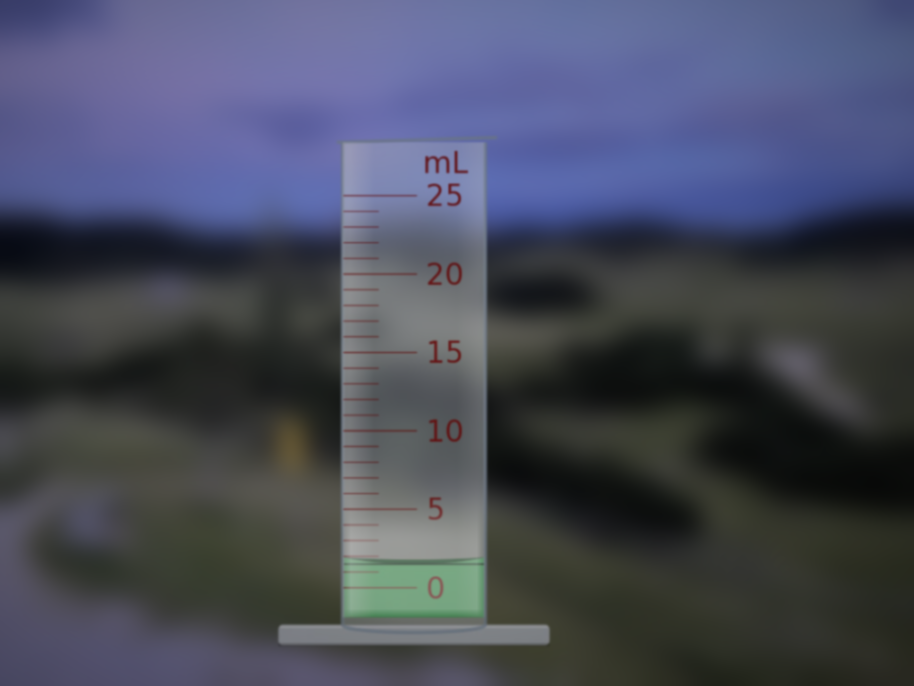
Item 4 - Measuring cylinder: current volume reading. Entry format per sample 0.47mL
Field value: 1.5mL
